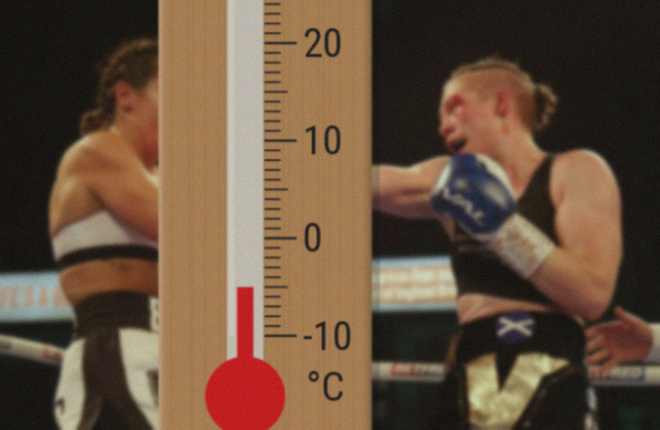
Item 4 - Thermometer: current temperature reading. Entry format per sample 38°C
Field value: -5°C
